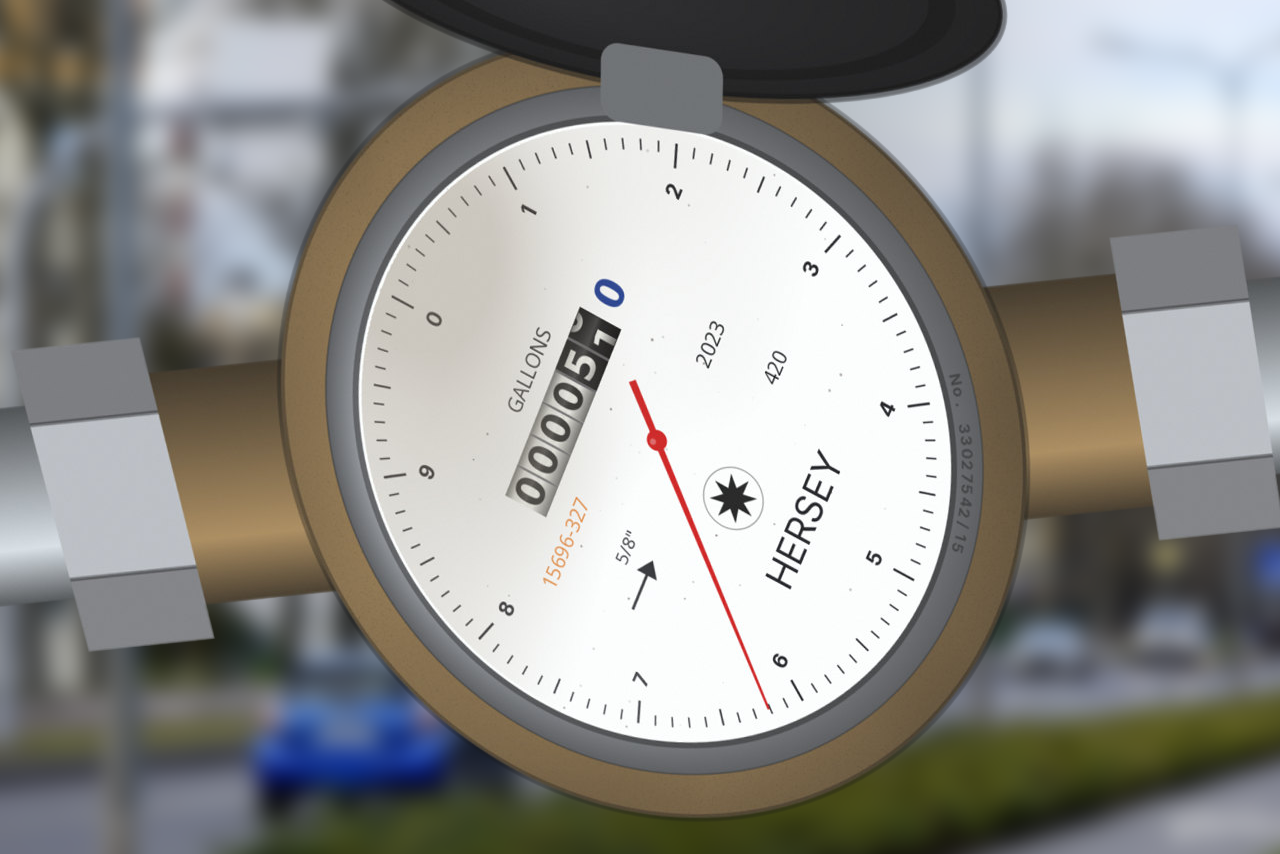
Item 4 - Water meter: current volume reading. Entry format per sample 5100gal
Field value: 506.2gal
